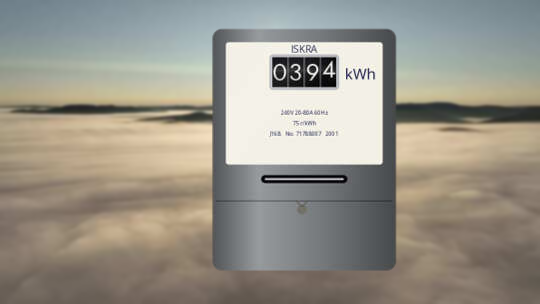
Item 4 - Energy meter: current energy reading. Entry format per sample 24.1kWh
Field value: 394kWh
